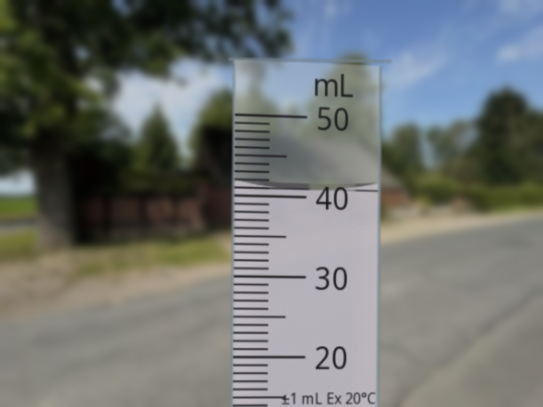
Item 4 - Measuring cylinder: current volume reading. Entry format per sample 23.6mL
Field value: 41mL
